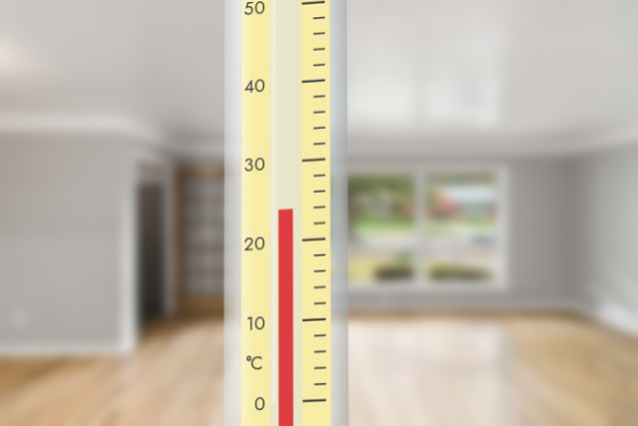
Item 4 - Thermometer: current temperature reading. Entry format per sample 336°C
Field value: 24°C
